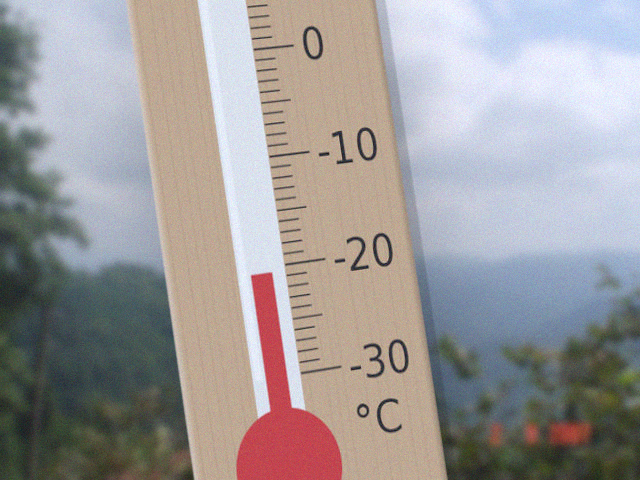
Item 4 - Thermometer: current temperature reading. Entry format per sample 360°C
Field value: -20.5°C
